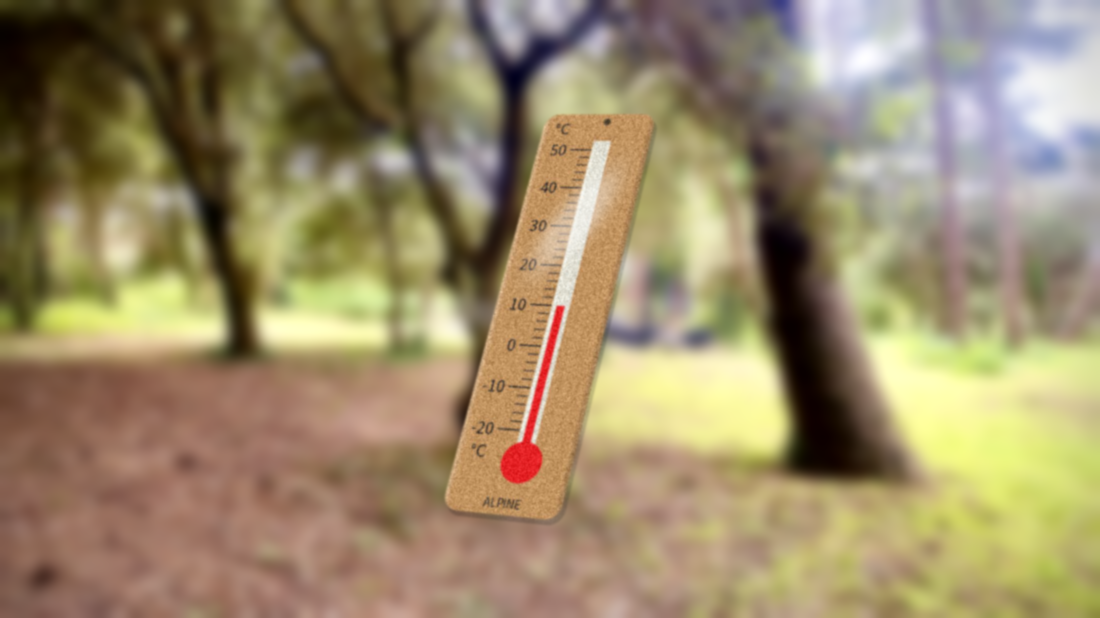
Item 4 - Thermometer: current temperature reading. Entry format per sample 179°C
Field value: 10°C
